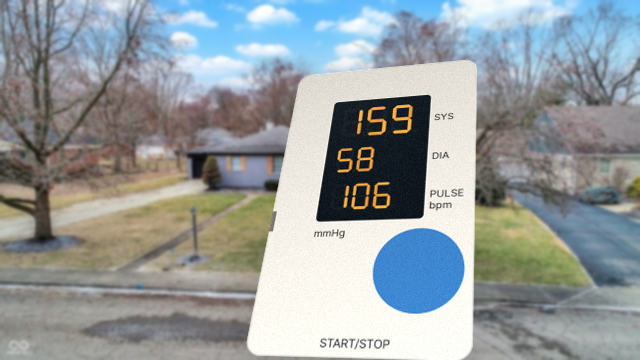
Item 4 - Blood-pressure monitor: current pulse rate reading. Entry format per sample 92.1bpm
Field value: 106bpm
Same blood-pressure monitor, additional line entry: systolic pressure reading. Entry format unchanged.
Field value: 159mmHg
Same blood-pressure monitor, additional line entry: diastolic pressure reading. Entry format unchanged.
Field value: 58mmHg
